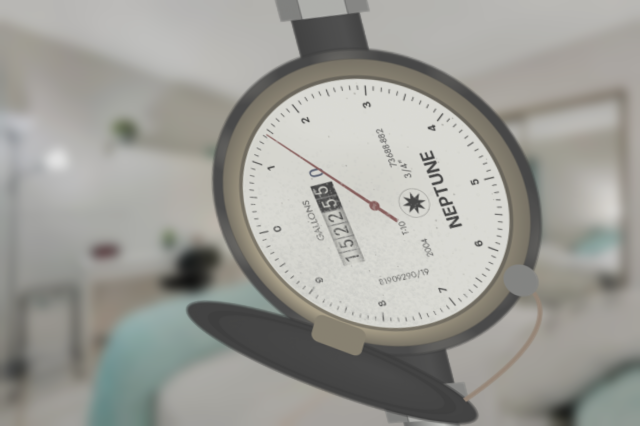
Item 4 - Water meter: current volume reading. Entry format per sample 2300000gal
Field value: 1522551.4gal
